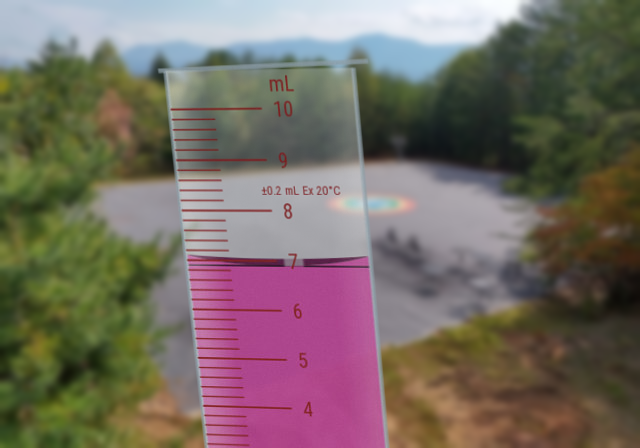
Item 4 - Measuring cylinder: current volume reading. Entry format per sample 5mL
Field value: 6.9mL
